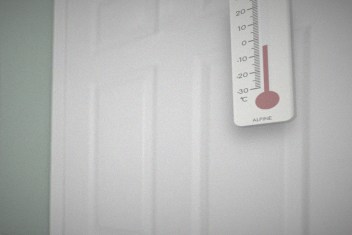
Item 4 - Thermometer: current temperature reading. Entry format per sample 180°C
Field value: -5°C
